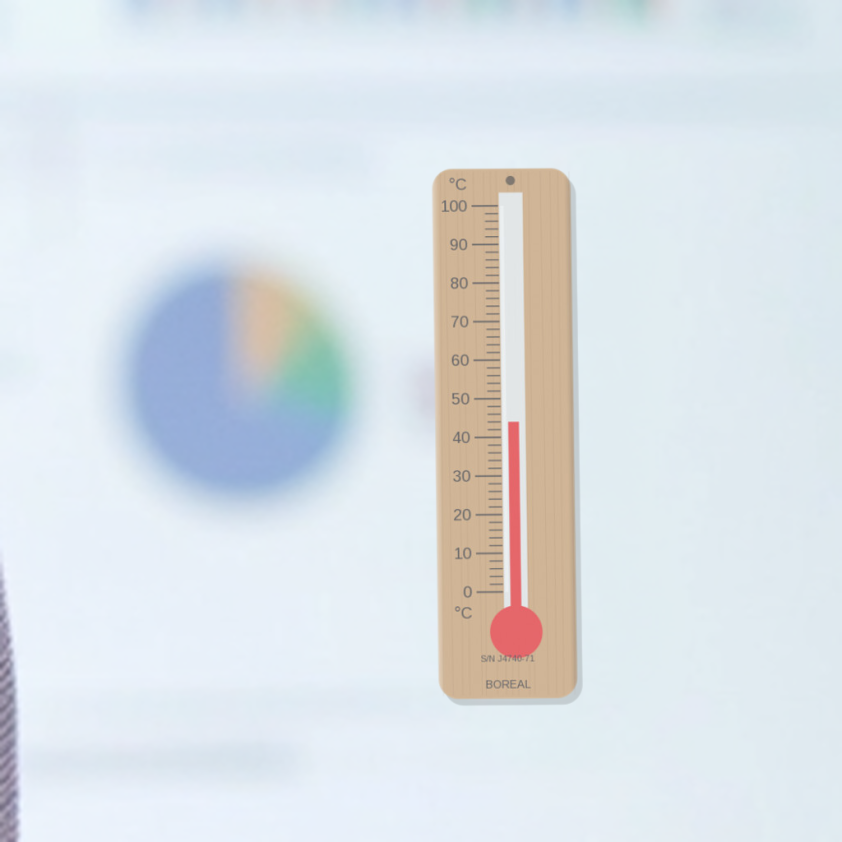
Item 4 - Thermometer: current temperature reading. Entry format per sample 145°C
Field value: 44°C
